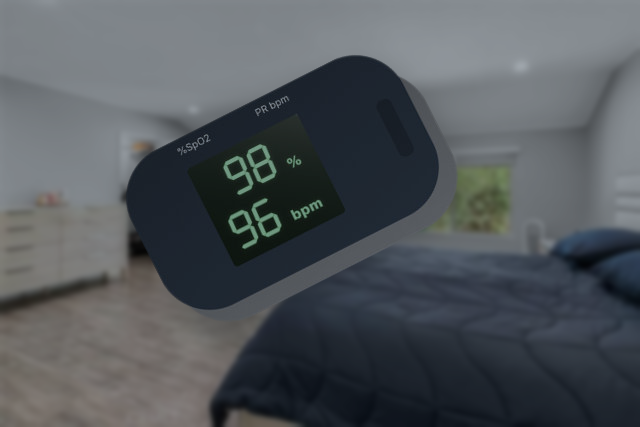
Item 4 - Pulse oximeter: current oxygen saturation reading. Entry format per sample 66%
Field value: 98%
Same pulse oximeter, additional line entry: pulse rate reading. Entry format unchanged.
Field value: 96bpm
